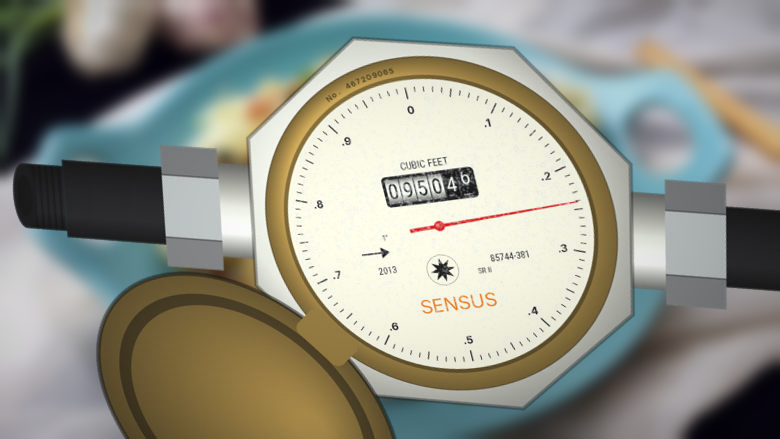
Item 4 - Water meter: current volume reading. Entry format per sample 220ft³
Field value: 95046.24ft³
